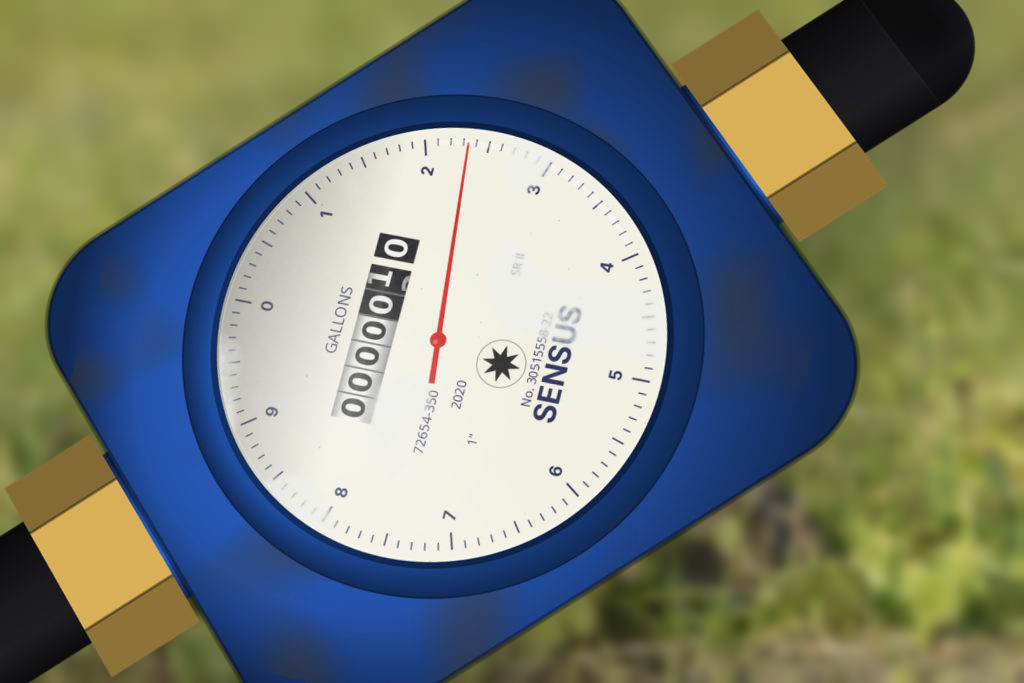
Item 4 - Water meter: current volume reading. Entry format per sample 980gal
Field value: 12.3gal
